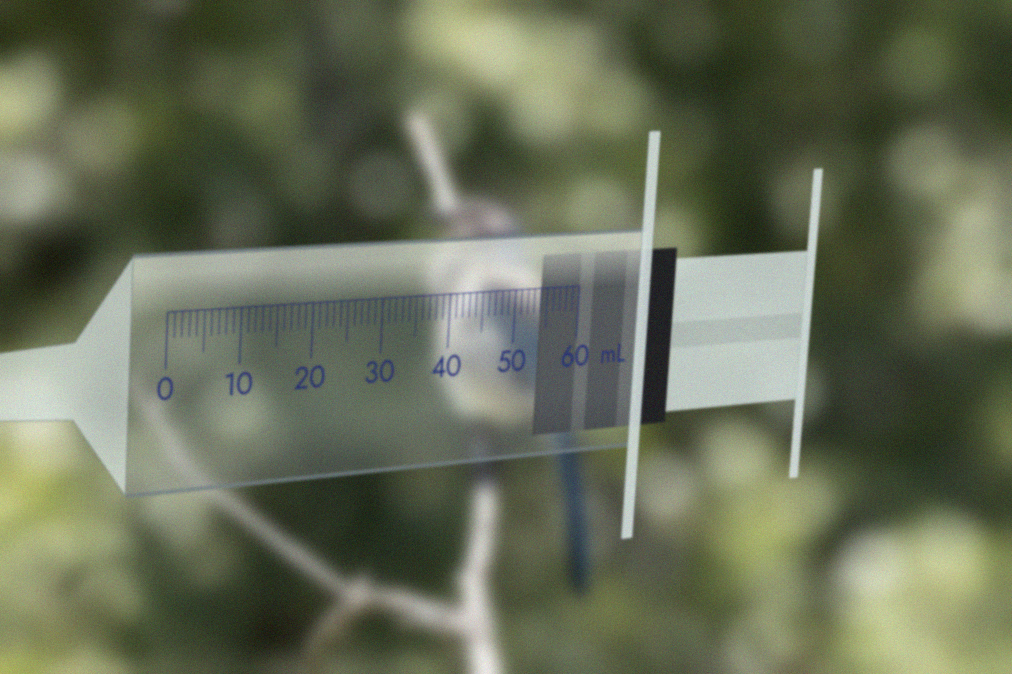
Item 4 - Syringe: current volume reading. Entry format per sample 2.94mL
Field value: 54mL
